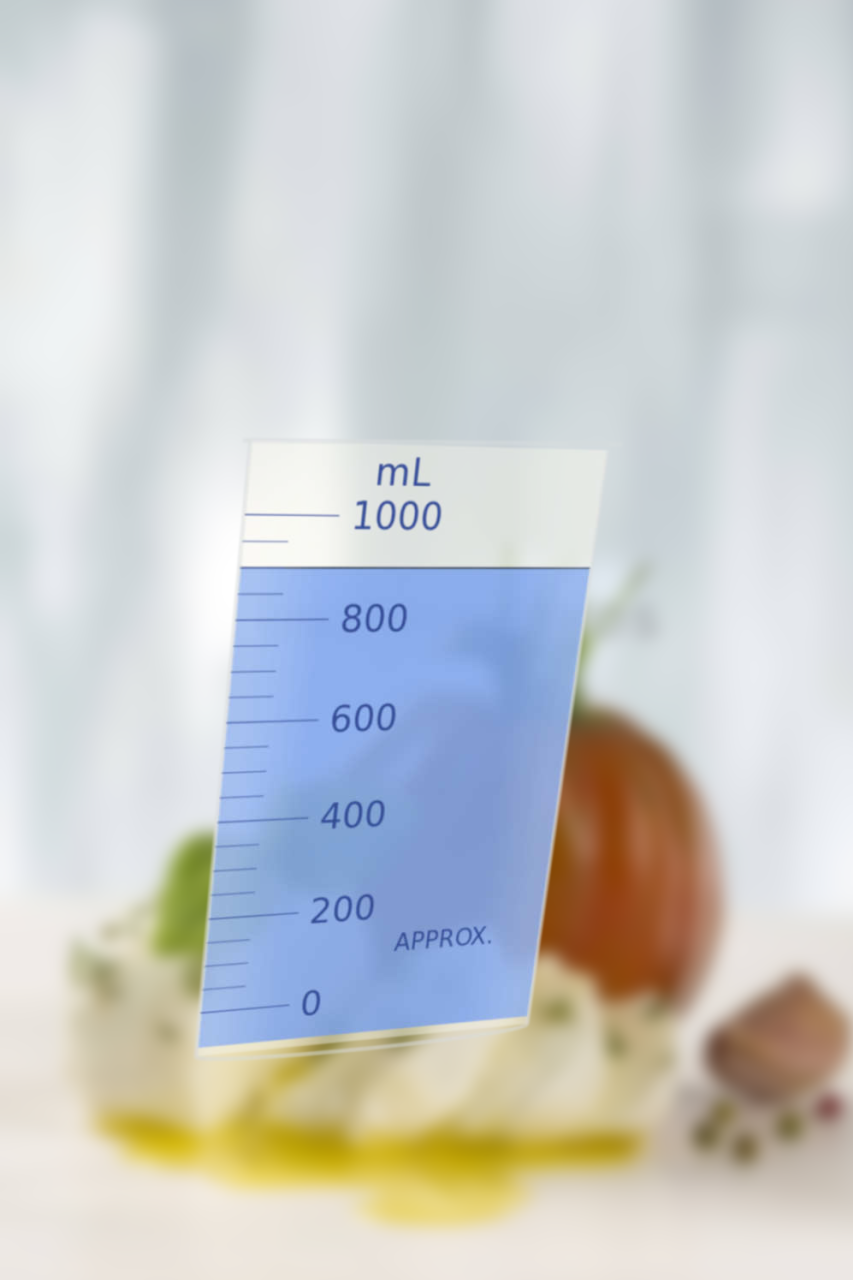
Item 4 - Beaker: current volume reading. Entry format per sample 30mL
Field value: 900mL
